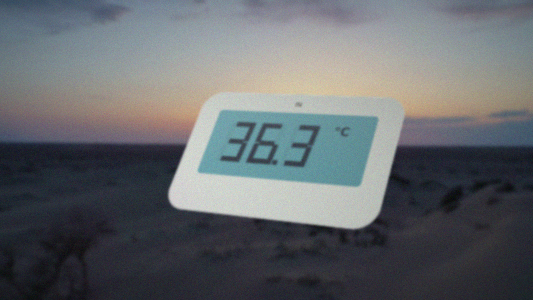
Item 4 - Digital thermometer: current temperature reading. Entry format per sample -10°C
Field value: 36.3°C
